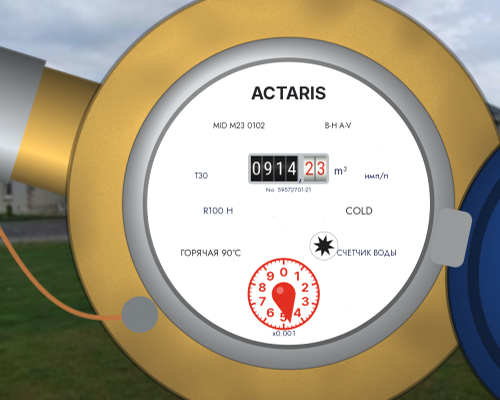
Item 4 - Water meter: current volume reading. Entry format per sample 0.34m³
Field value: 914.234m³
